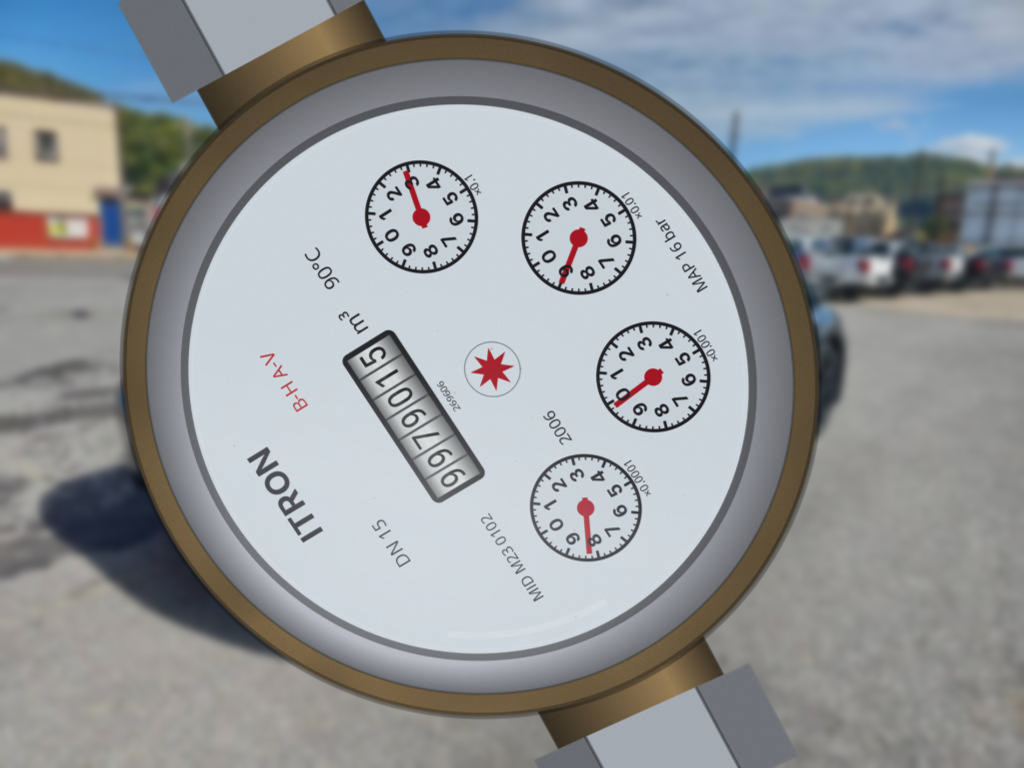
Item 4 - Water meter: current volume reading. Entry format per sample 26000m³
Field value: 9979015.2898m³
